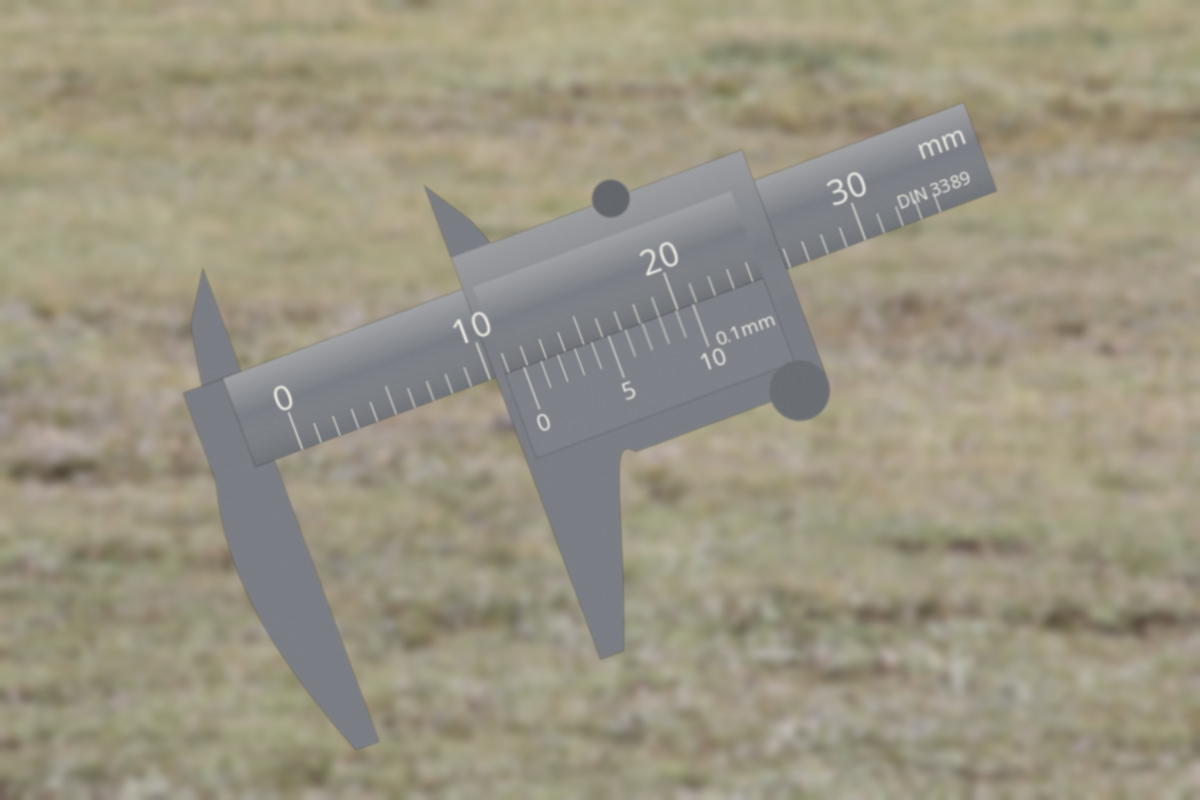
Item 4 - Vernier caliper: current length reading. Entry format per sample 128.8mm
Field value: 11.8mm
